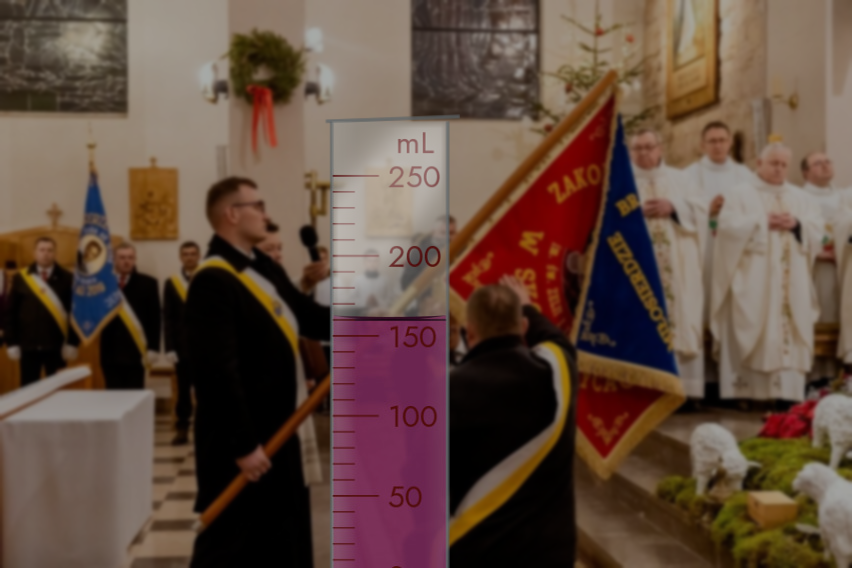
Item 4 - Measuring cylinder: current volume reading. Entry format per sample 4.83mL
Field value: 160mL
